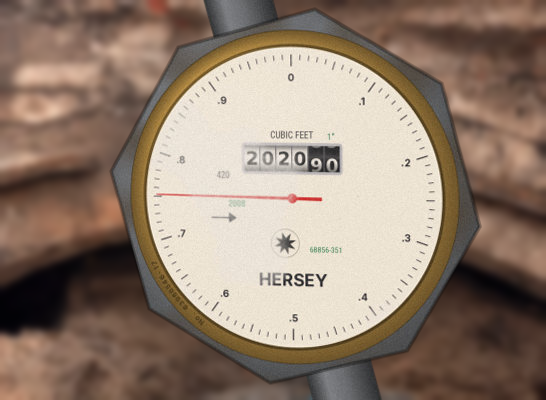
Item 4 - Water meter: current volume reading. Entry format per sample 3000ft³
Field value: 202089.75ft³
